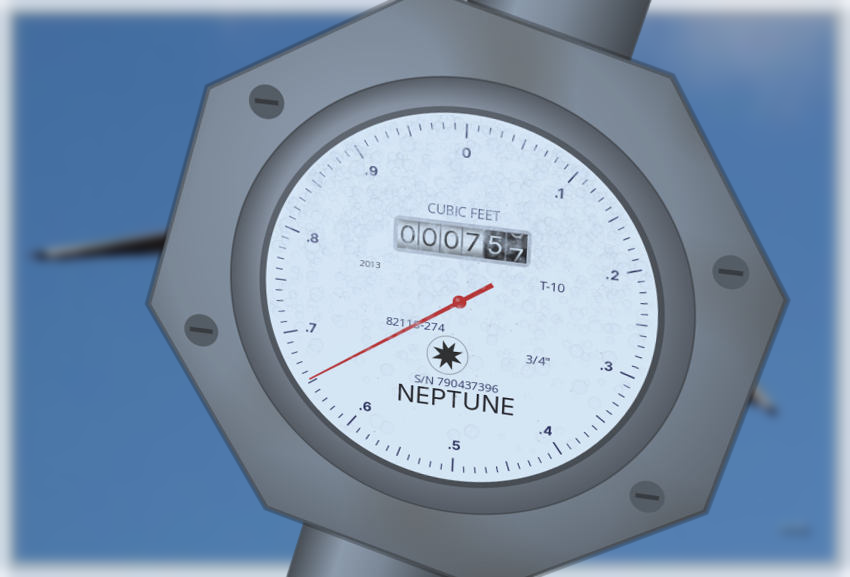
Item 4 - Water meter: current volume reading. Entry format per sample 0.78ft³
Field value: 756.65ft³
